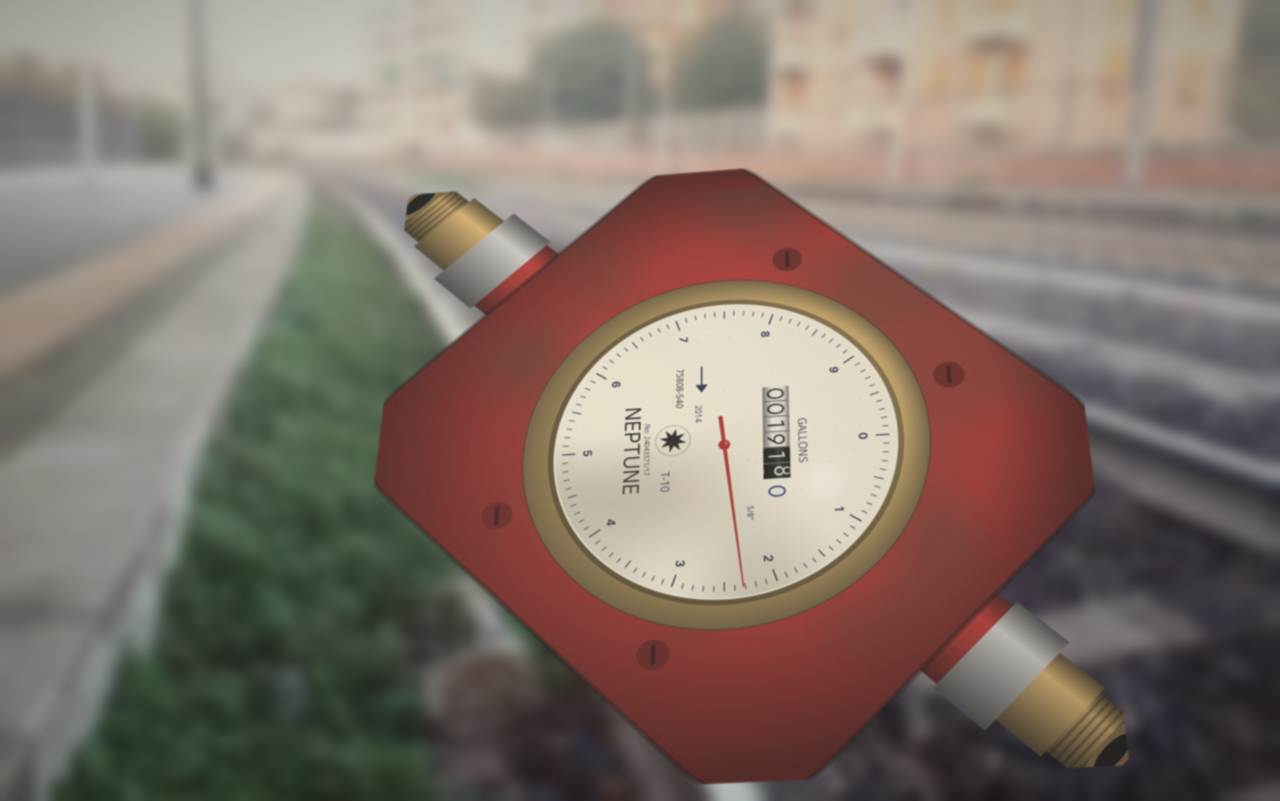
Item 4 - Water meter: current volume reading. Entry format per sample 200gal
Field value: 19182.3gal
